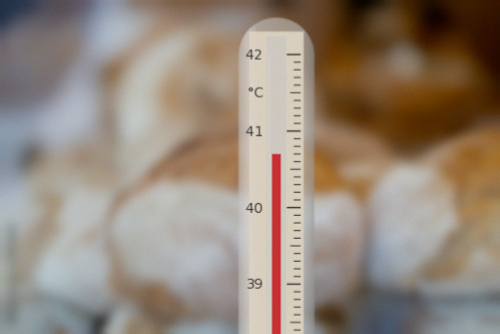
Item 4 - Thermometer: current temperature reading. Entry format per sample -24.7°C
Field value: 40.7°C
